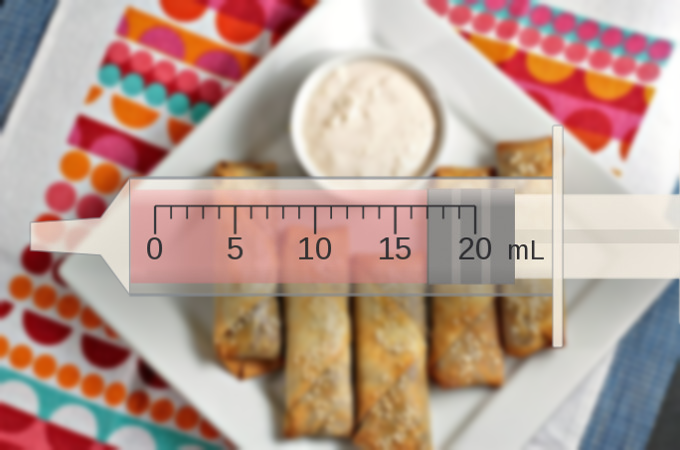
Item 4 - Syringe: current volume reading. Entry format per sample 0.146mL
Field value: 17mL
